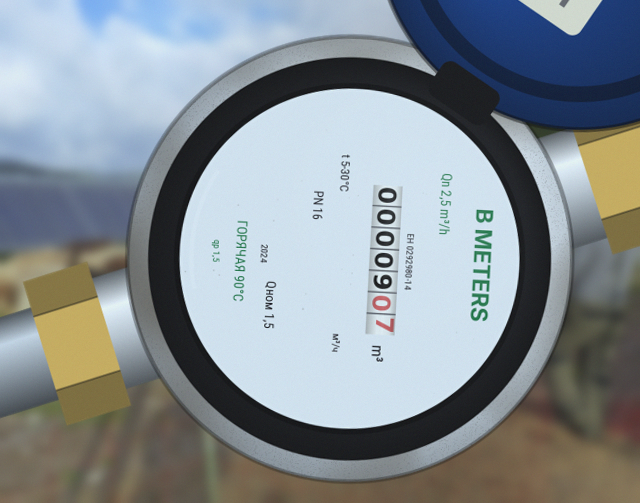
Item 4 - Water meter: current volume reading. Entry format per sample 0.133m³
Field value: 9.07m³
